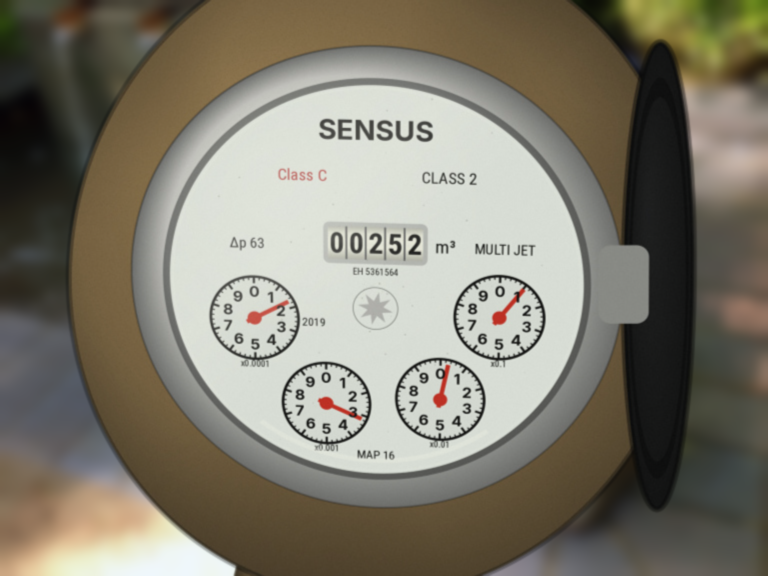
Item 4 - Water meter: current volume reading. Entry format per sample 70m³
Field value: 252.1031m³
